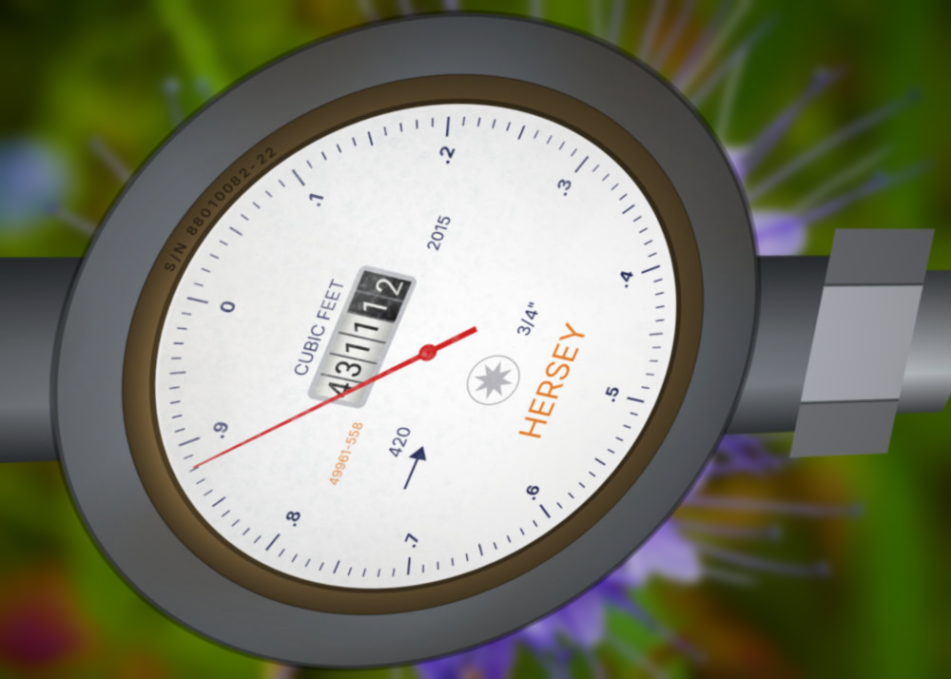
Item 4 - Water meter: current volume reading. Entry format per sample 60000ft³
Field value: 431111.88ft³
